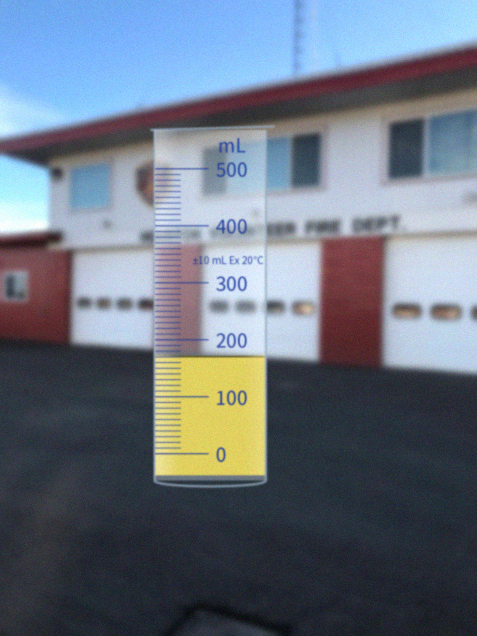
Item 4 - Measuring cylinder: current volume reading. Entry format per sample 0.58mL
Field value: 170mL
